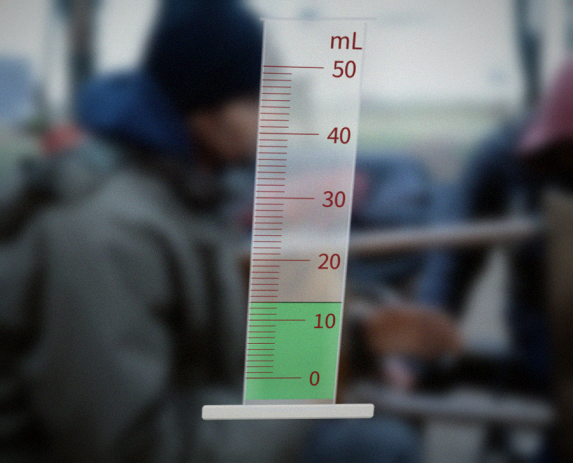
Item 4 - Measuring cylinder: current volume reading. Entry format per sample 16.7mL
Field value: 13mL
